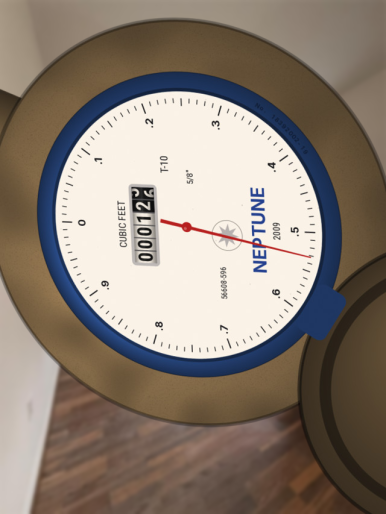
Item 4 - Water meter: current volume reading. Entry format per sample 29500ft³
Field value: 125.53ft³
